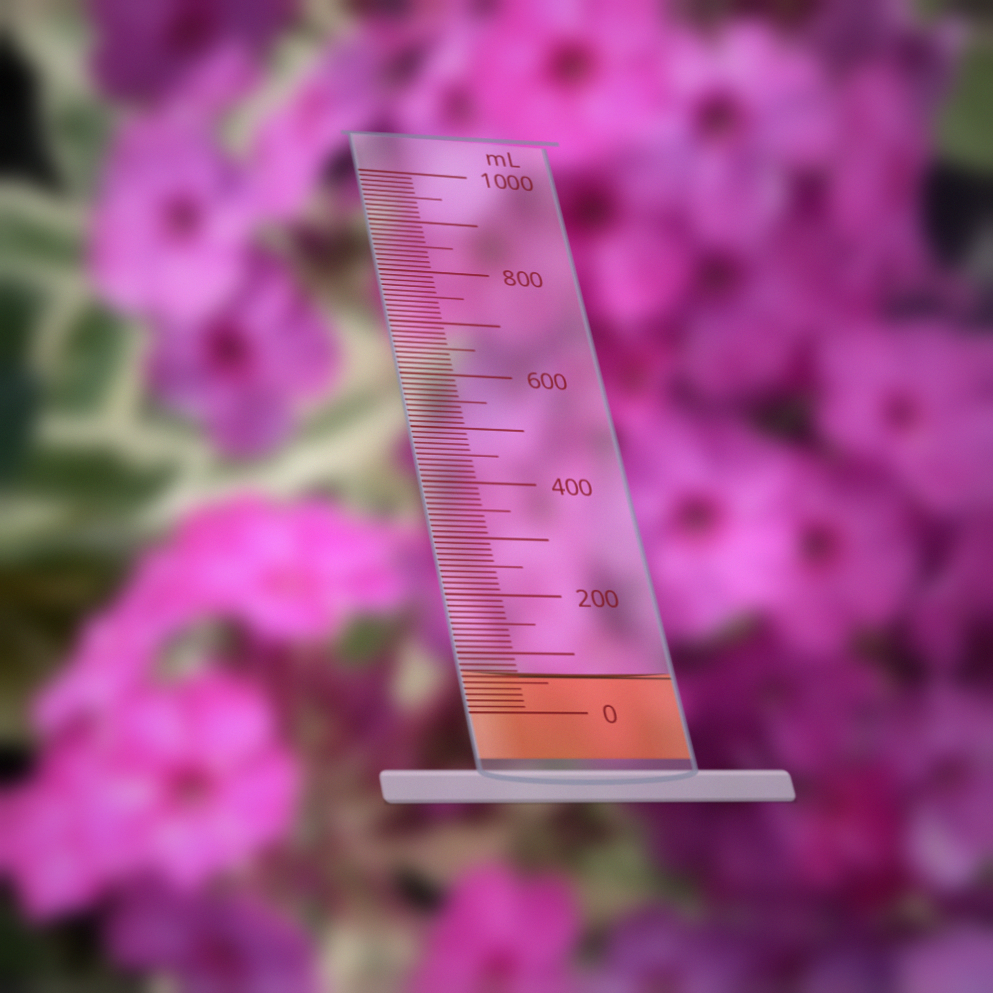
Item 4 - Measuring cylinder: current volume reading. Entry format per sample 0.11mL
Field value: 60mL
